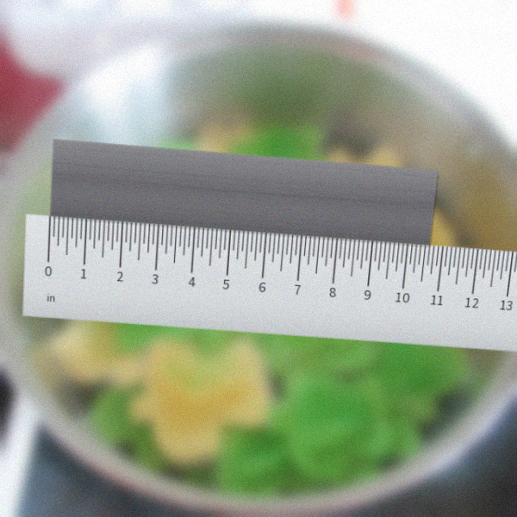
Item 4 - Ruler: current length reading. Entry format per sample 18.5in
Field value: 10.625in
